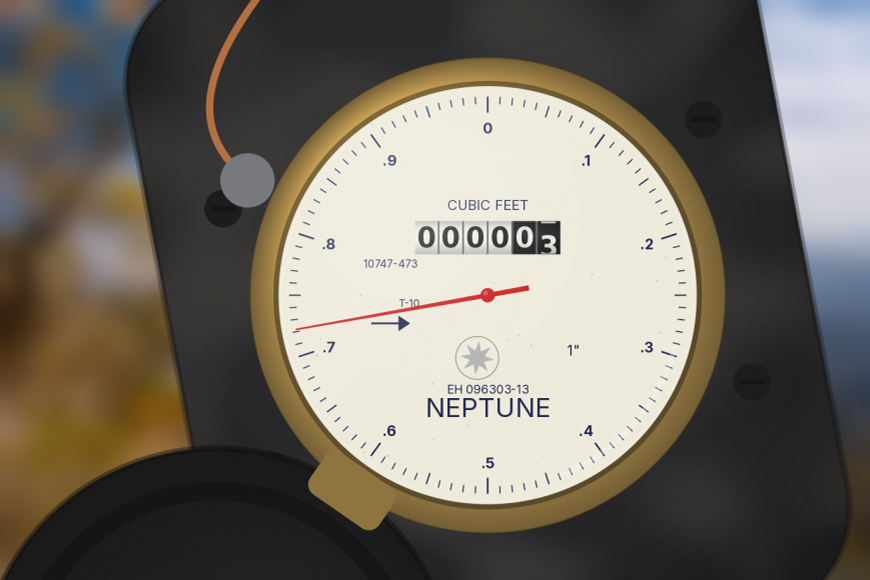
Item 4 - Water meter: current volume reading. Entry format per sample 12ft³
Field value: 2.72ft³
